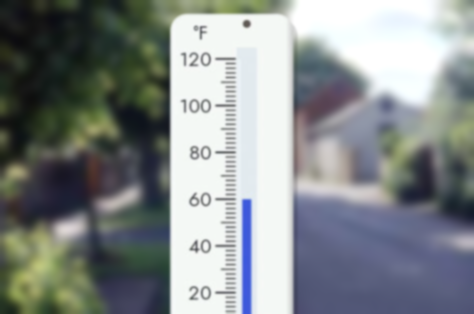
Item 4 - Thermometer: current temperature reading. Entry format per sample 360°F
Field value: 60°F
